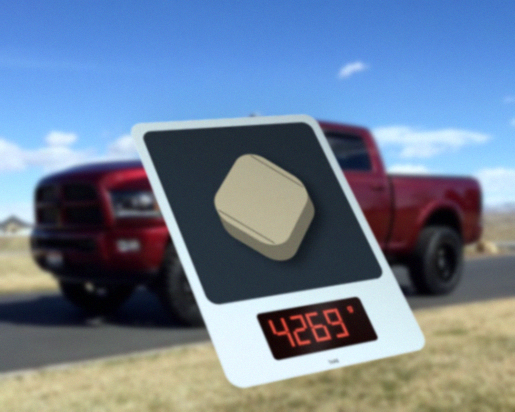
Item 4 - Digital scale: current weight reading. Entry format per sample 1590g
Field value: 4269g
